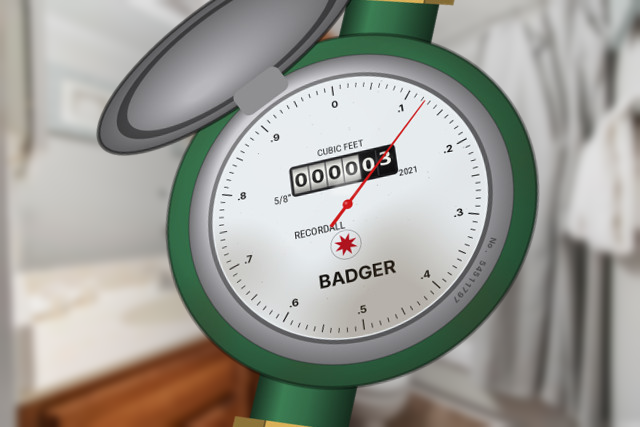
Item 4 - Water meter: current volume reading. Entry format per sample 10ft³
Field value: 3.12ft³
